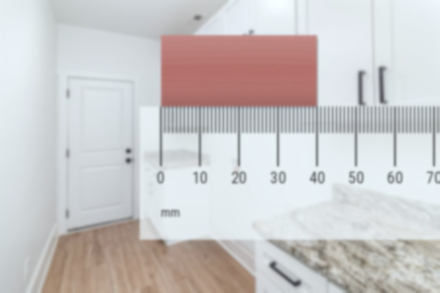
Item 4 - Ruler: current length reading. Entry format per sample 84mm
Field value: 40mm
